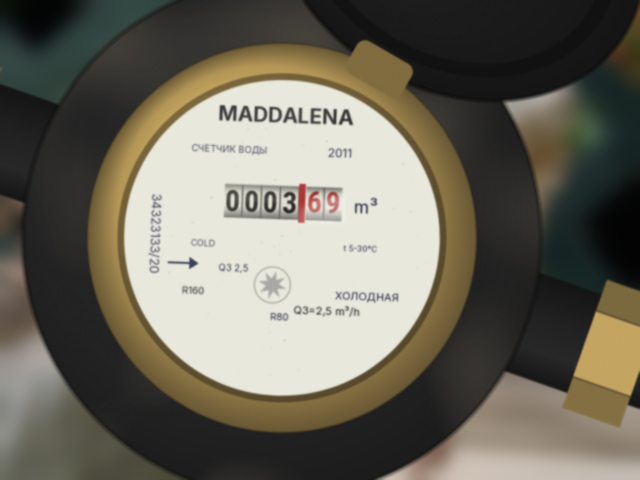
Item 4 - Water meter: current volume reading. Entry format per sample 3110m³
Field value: 3.69m³
